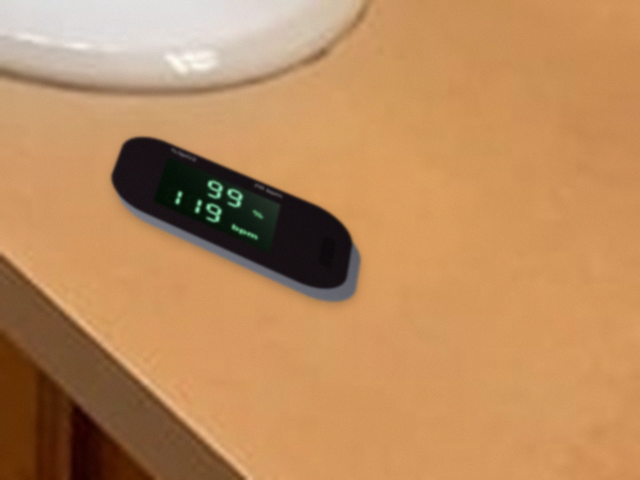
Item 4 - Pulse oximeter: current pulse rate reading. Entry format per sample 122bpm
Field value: 119bpm
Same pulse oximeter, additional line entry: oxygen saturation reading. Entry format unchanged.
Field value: 99%
